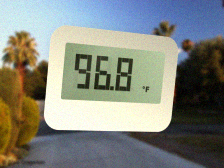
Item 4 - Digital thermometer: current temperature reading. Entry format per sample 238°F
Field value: 96.8°F
